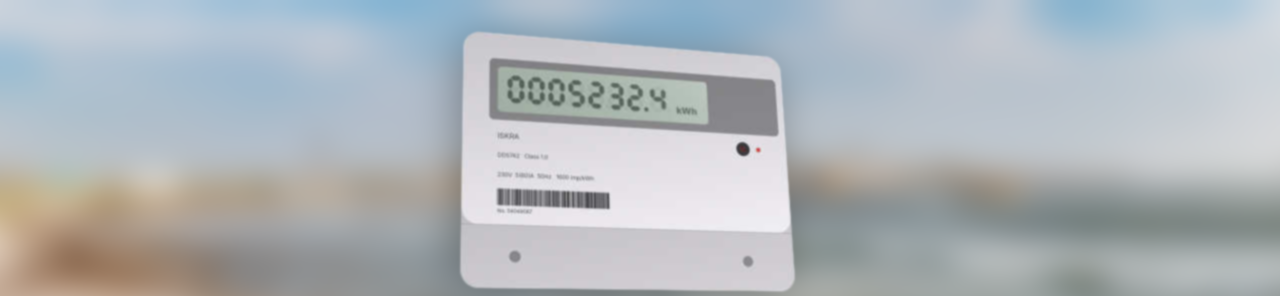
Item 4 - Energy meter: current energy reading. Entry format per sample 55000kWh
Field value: 5232.4kWh
